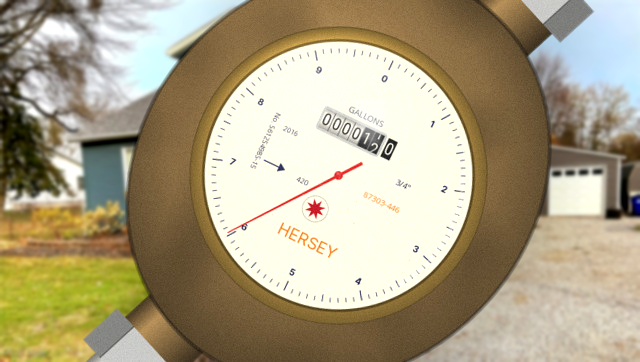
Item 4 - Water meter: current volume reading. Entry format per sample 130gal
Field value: 116.0gal
